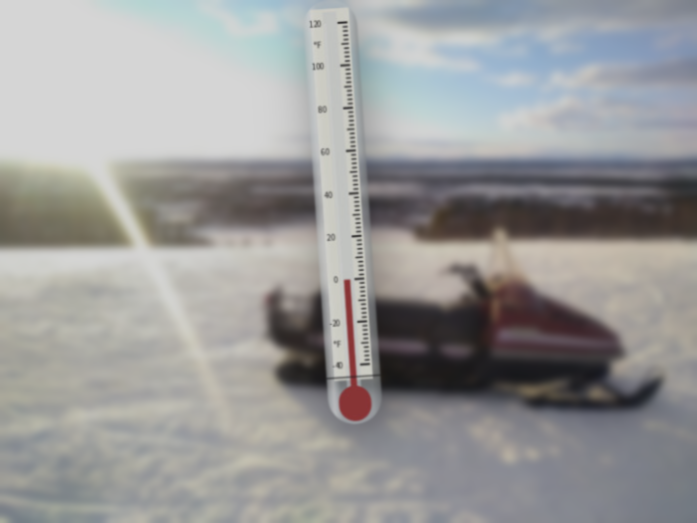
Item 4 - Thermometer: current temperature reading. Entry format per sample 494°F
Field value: 0°F
